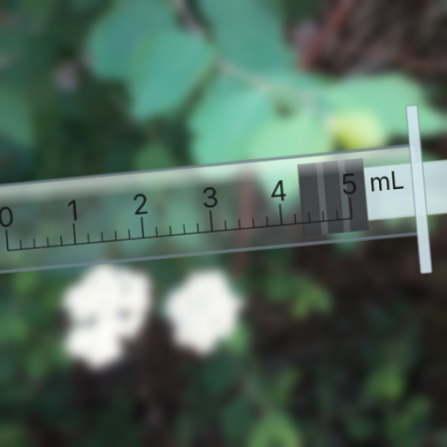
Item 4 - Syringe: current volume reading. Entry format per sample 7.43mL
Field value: 4.3mL
